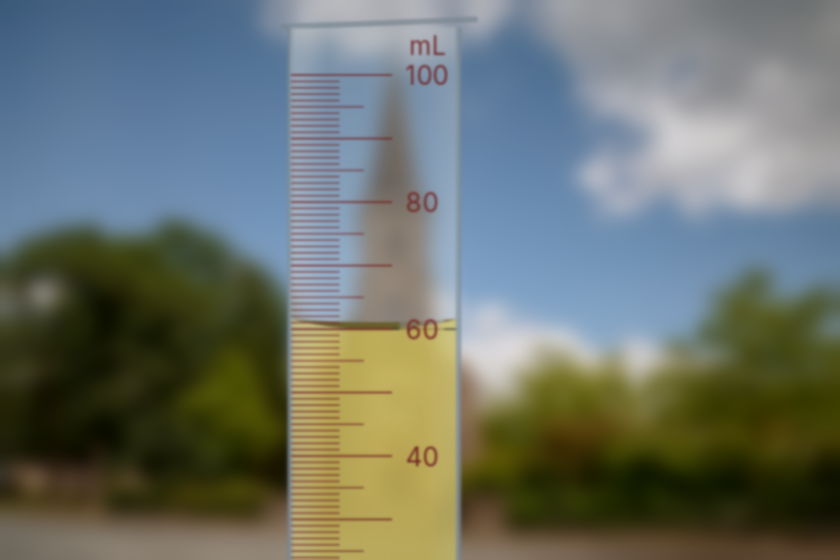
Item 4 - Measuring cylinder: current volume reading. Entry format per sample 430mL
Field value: 60mL
